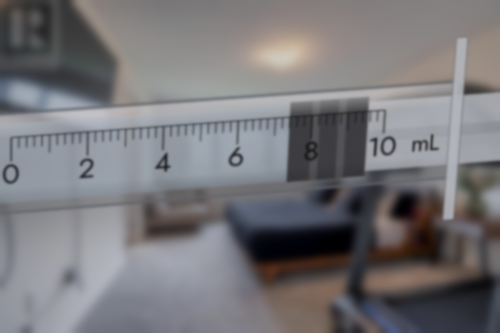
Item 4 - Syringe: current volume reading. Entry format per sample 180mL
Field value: 7.4mL
